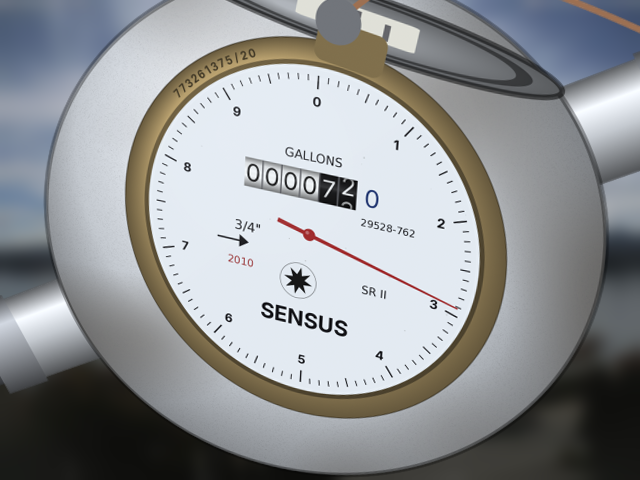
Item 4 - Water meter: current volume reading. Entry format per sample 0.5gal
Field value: 722.9gal
